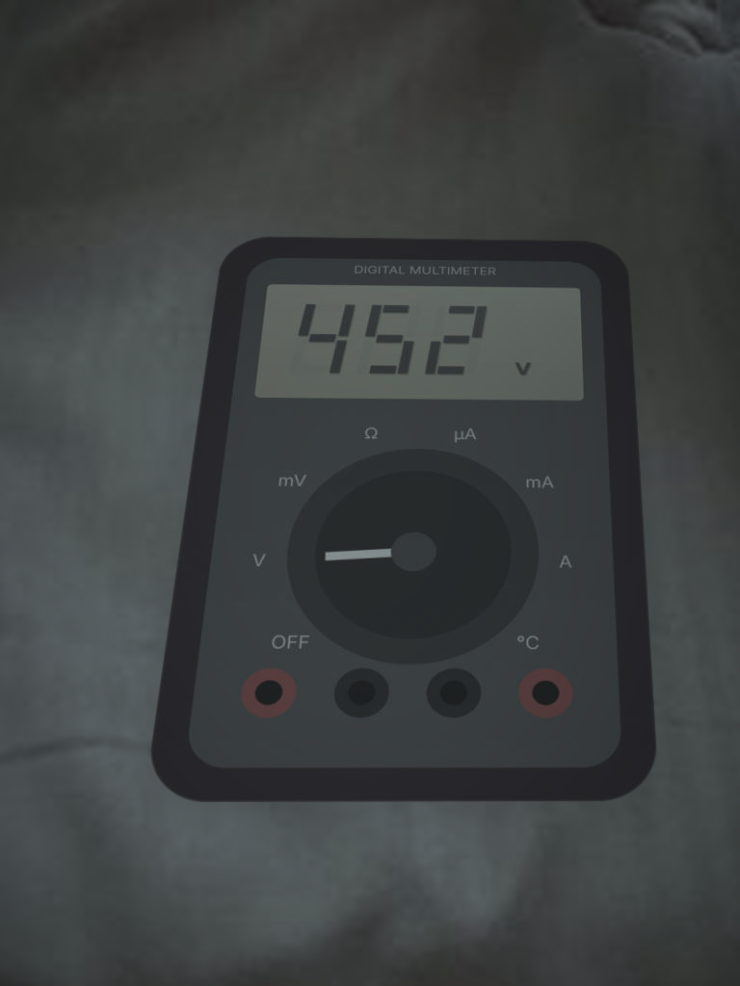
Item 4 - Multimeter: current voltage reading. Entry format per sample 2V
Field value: 452V
